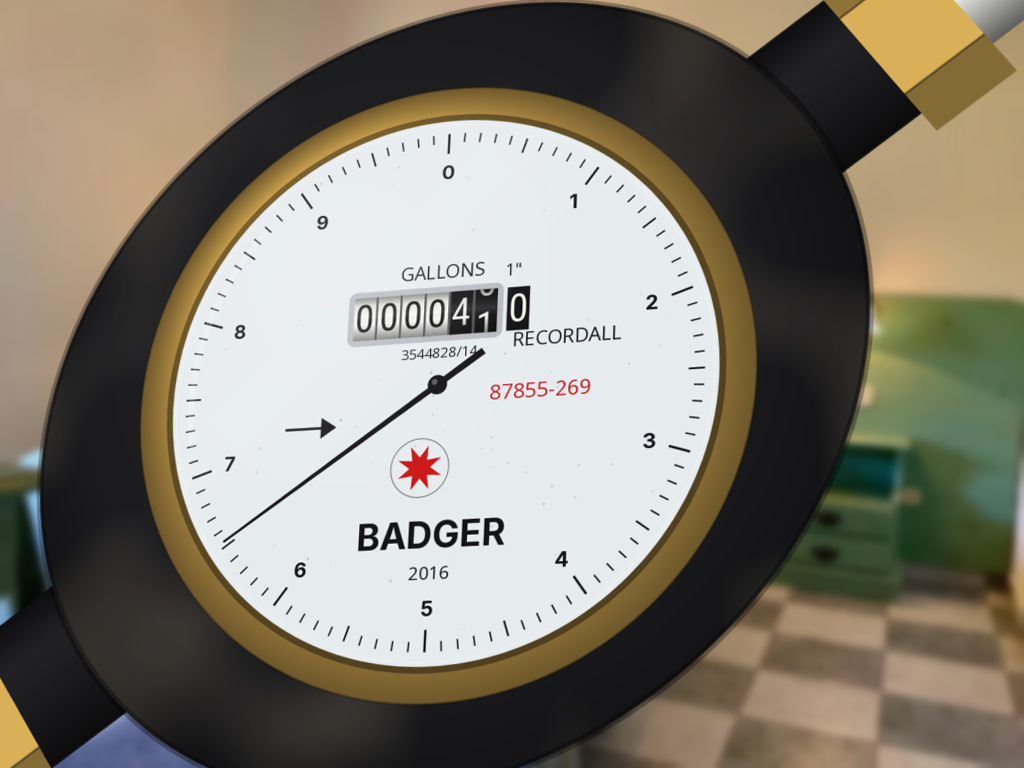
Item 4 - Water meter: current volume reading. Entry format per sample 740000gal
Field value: 406.5gal
